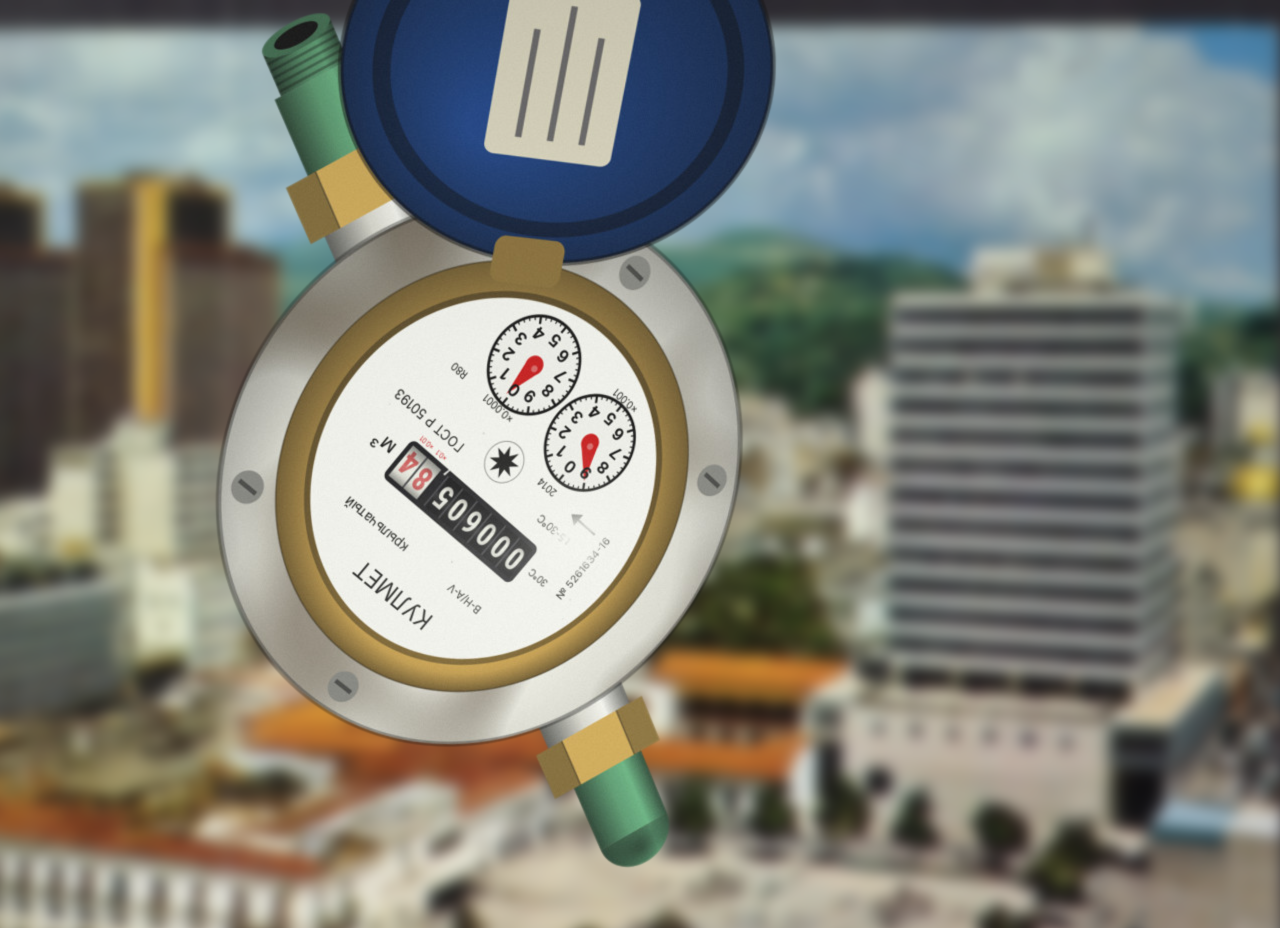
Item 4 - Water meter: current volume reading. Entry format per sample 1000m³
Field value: 605.8390m³
